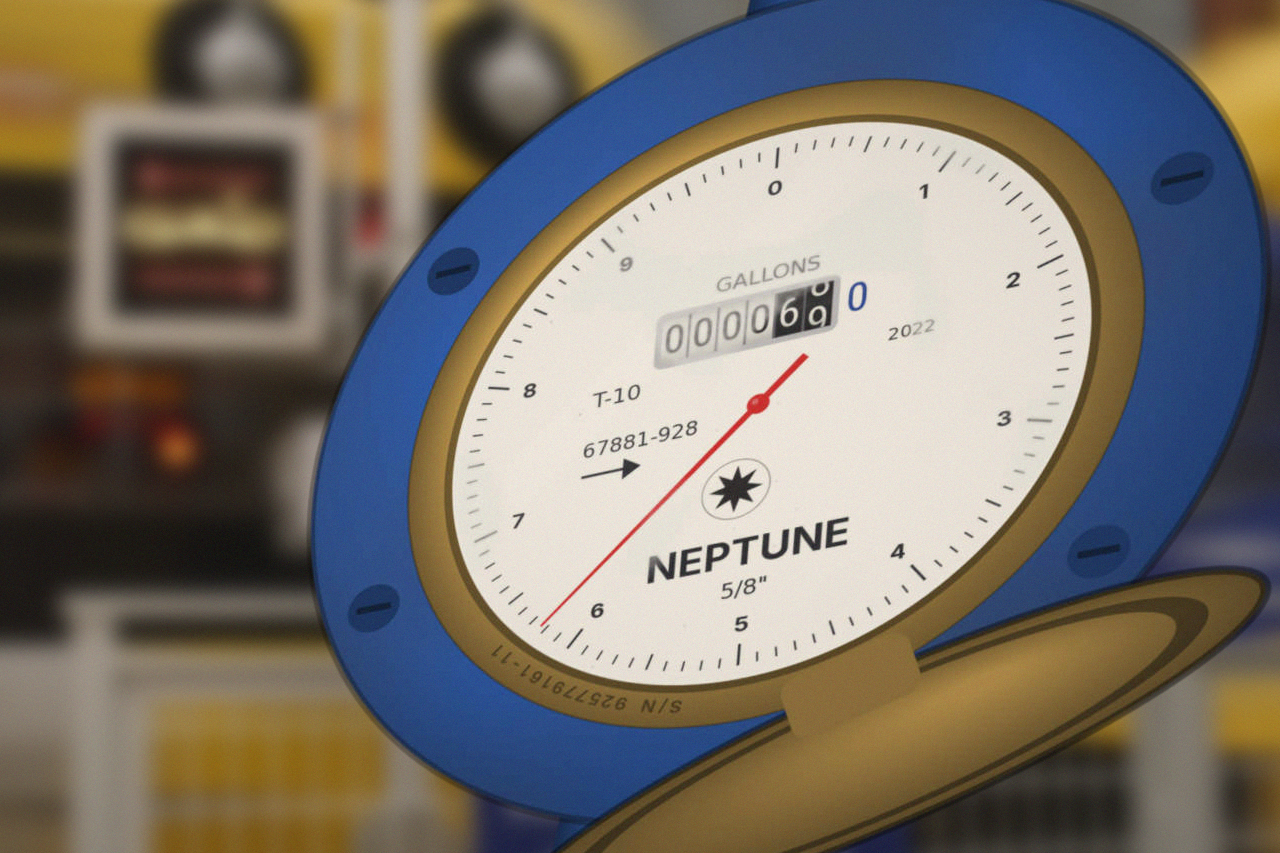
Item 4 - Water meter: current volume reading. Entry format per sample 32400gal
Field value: 686.2gal
